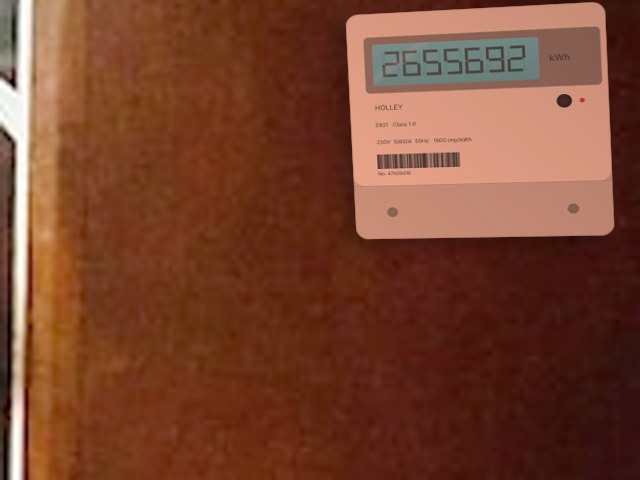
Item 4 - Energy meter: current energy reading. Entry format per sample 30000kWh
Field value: 2655692kWh
